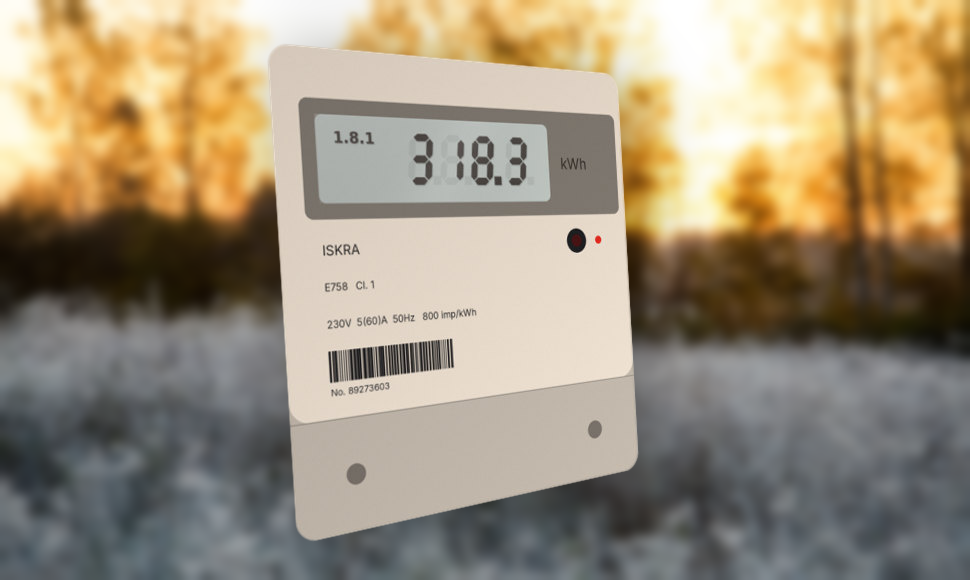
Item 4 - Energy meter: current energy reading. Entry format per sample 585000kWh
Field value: 318.3kWh
